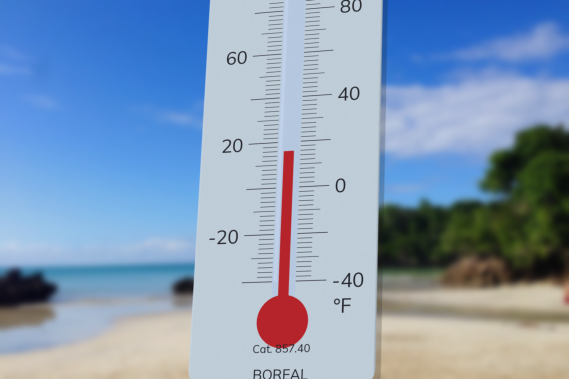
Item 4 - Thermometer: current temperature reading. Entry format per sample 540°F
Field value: 16°F
